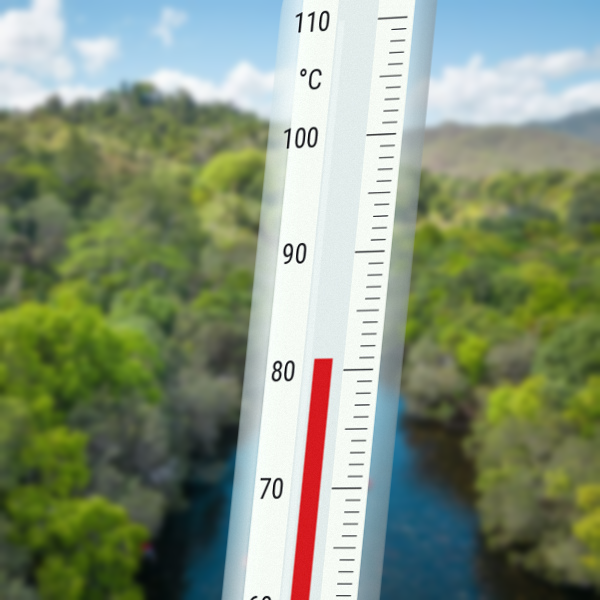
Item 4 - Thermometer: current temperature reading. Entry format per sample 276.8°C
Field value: 81°C
